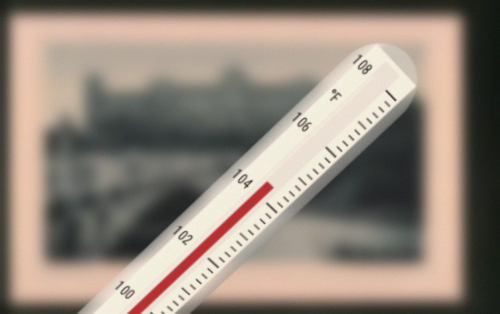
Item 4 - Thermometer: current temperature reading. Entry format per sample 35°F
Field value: 104.4°F
